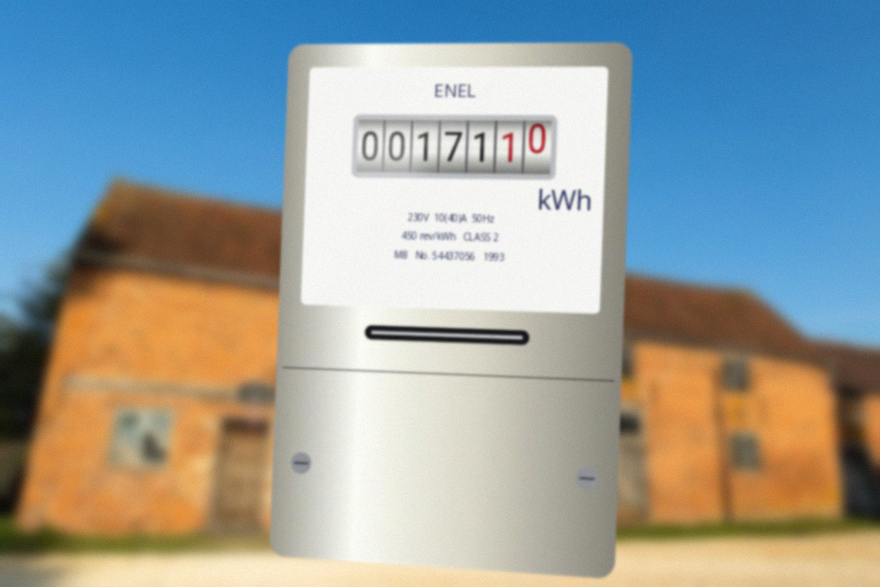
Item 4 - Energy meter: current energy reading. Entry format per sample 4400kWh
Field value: 171.10kWh
